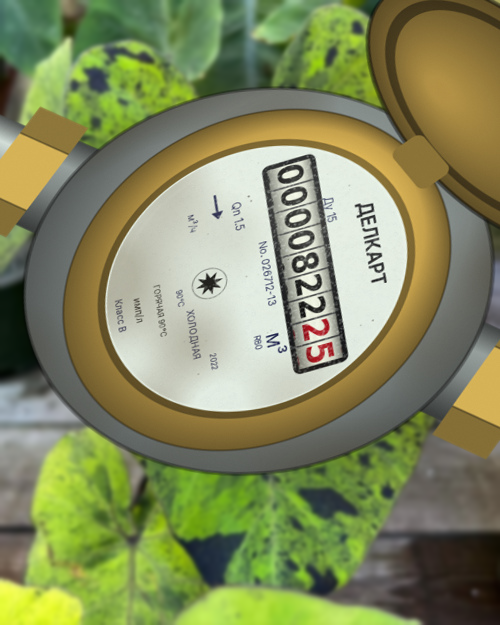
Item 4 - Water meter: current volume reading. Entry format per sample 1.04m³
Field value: 822.25m³
